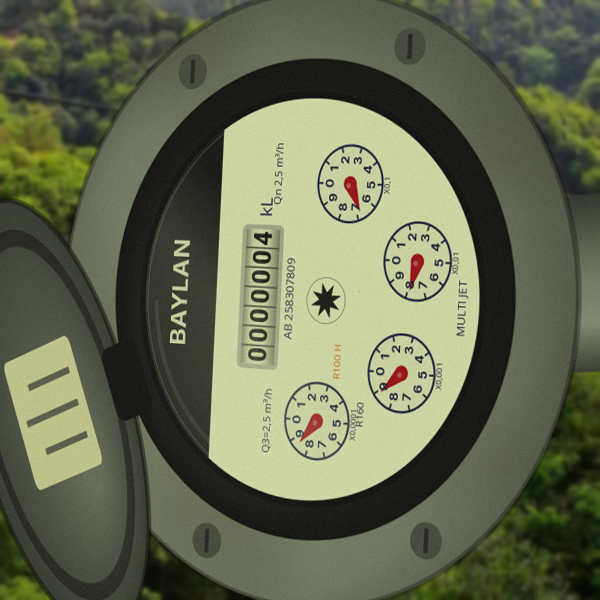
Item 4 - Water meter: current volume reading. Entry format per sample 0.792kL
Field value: 4.6788kL
